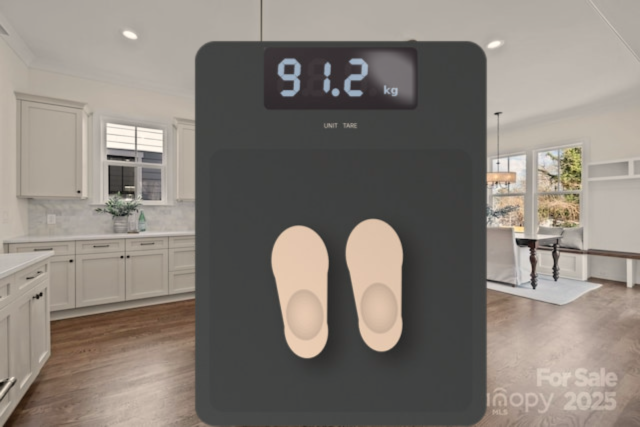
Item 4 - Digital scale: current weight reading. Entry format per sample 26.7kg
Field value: 91.2kg
